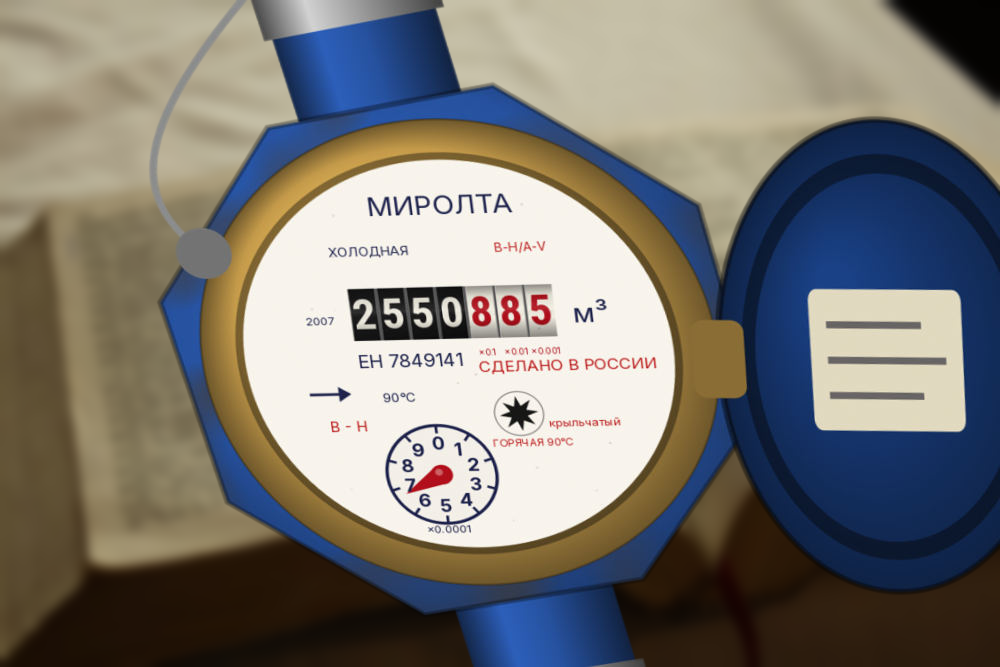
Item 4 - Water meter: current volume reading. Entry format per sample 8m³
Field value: 2550.8856m³
